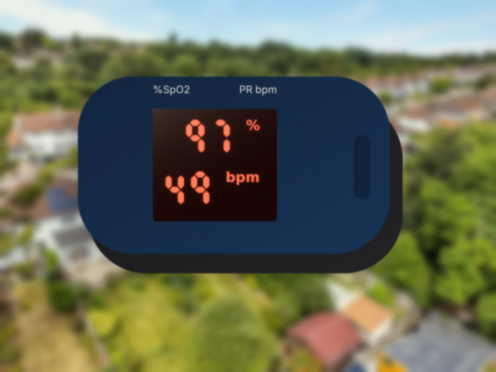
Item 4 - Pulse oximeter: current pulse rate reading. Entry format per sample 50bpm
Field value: 49bpm
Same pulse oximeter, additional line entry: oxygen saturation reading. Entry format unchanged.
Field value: 97%
